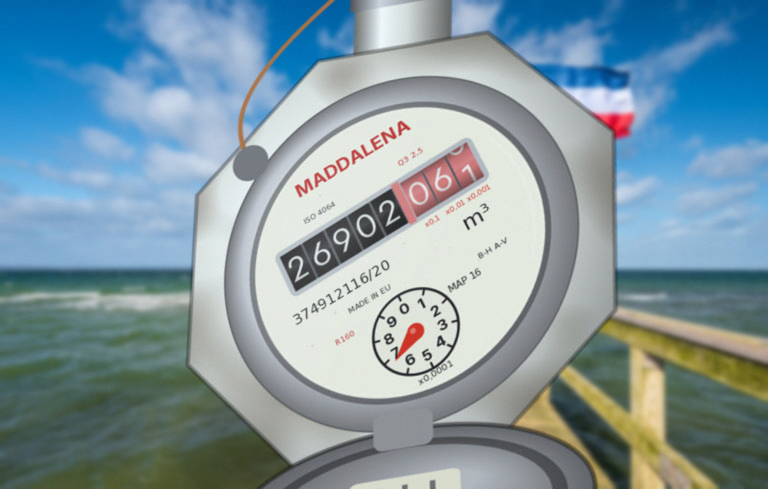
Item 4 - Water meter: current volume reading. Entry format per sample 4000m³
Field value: 26902.0606m³
